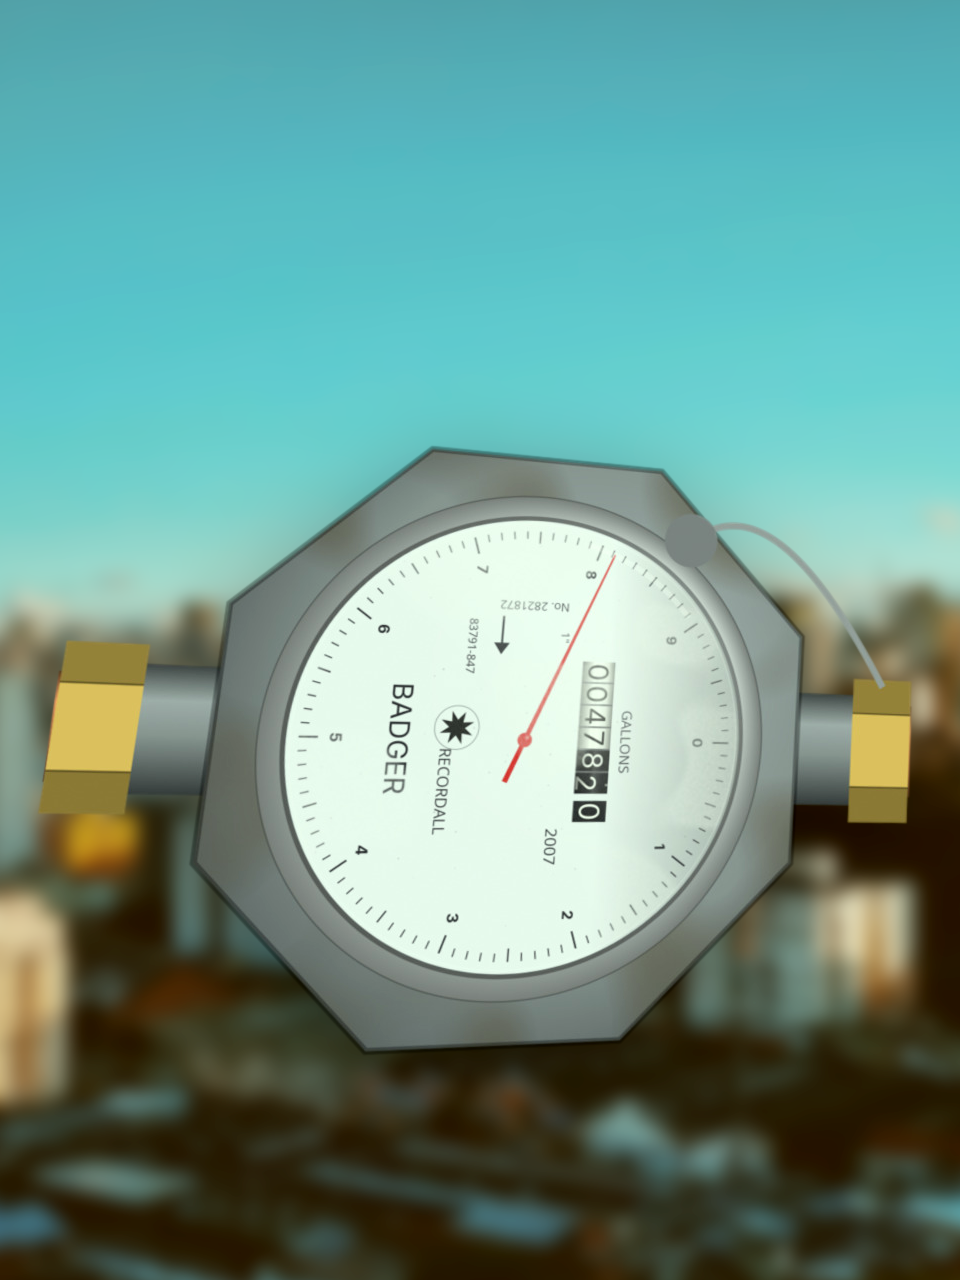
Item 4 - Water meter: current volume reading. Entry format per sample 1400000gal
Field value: 47818.1gal
